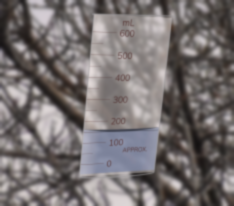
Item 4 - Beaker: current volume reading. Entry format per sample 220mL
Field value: 150mL
